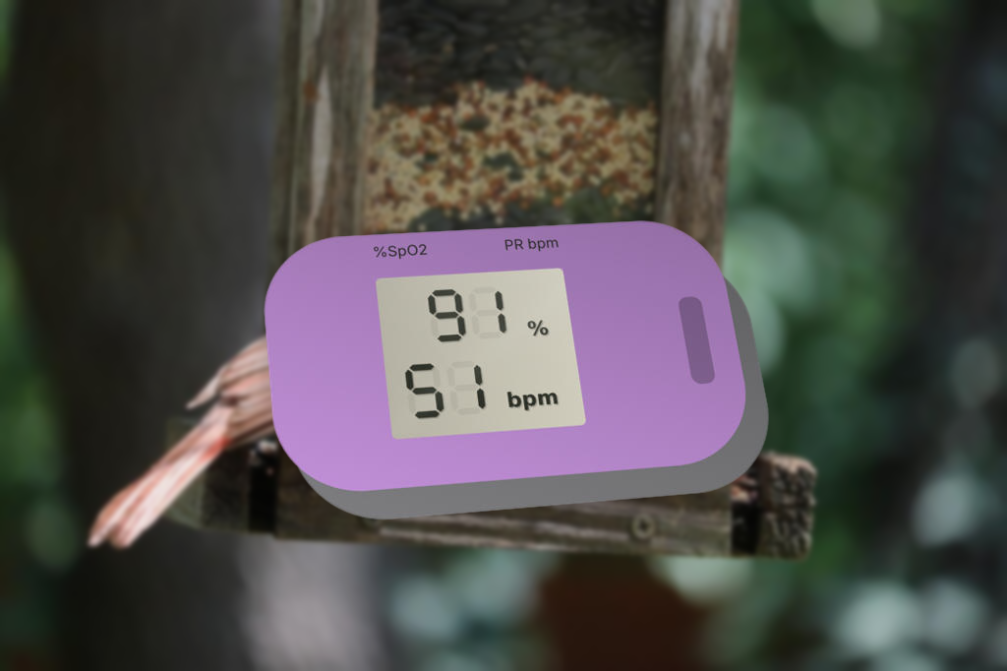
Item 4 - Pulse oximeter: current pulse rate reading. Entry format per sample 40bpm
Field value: 51bpm
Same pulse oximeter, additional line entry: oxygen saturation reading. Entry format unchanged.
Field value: 91%
